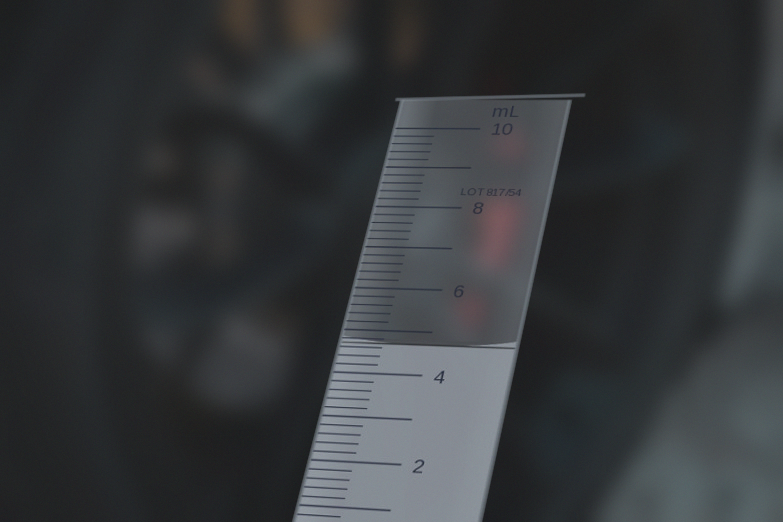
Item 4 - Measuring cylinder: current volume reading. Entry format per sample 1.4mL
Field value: 4.7mL
